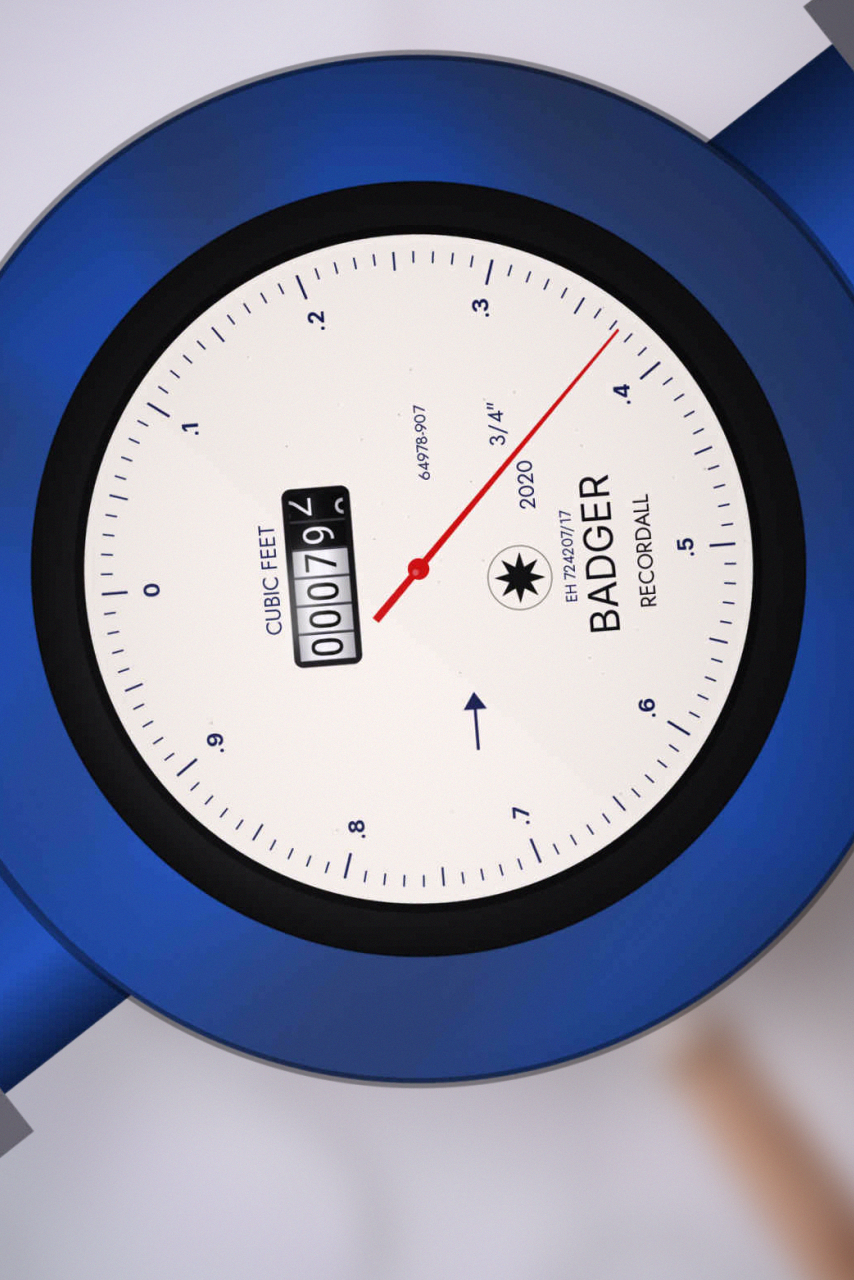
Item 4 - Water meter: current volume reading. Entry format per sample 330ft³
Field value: 792.37ft³
